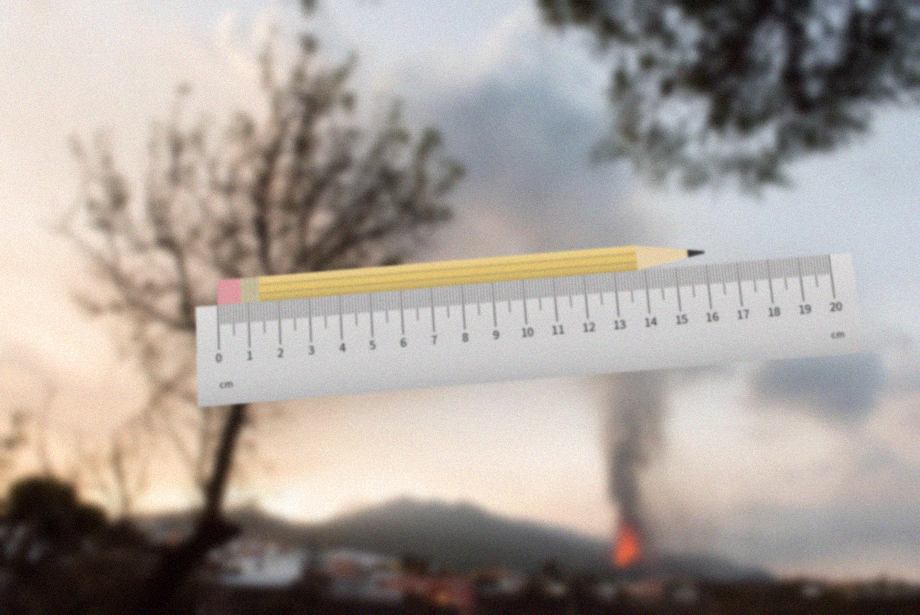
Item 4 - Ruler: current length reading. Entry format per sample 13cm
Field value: 16cm
